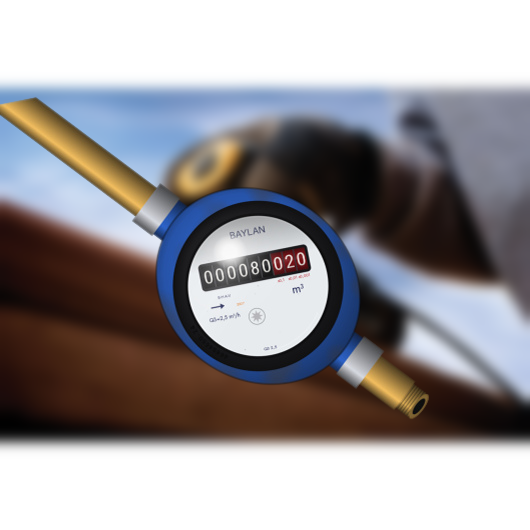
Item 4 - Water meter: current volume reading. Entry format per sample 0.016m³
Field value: 80.020m³
